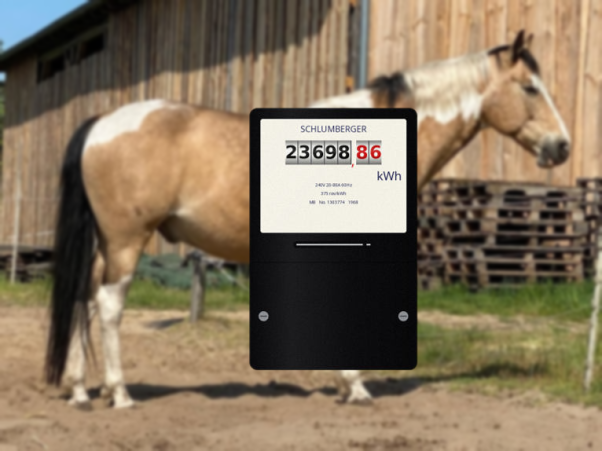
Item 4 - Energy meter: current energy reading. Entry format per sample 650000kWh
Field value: 23698.86kWh
